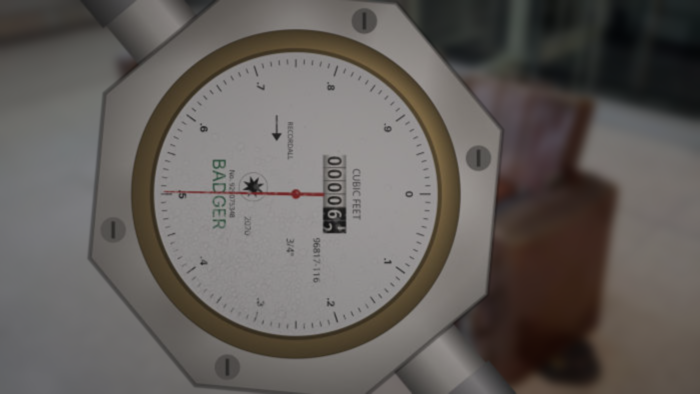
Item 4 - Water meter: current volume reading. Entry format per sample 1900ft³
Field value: 61.50ft³
